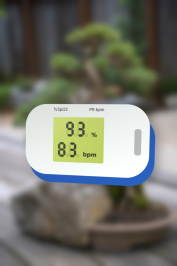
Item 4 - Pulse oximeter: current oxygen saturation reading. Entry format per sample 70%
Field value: 93%
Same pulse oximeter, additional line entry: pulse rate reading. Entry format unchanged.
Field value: 83bpm
